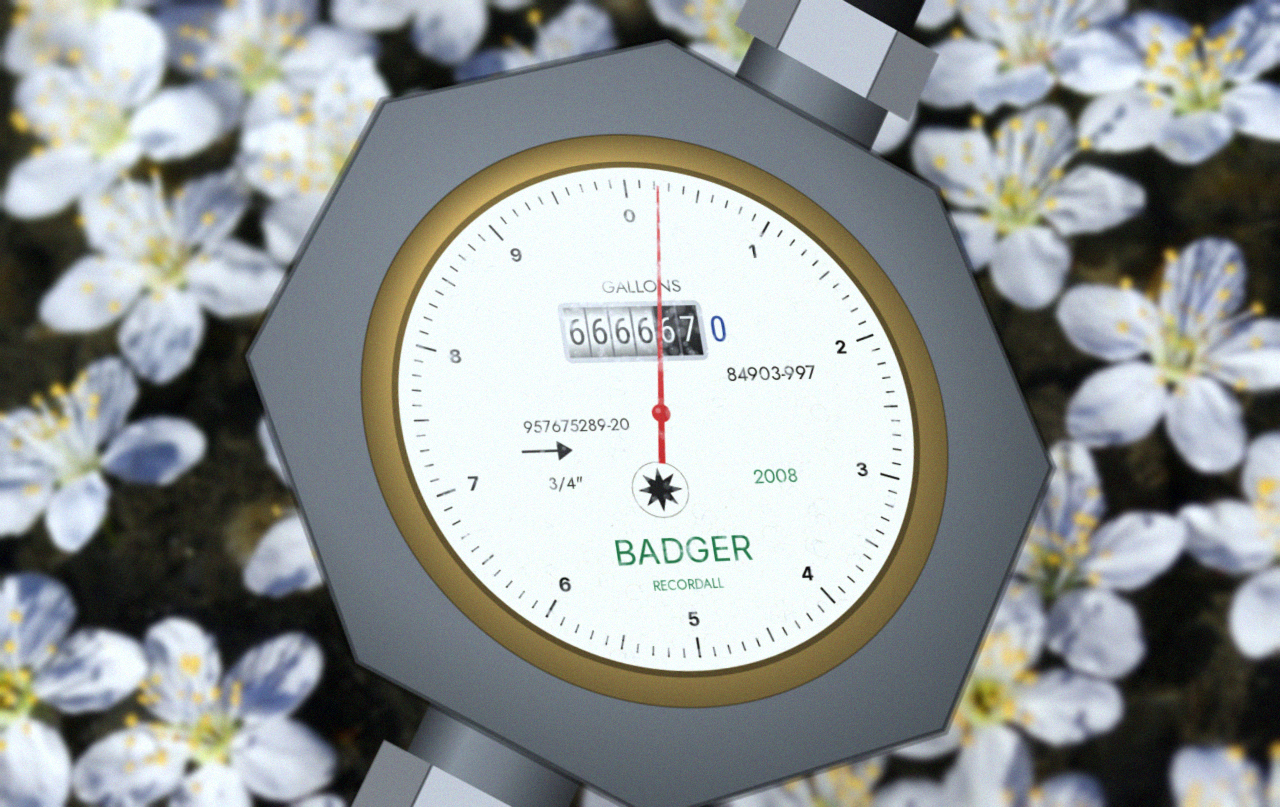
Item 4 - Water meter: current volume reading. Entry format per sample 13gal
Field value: 6666670.2gal
